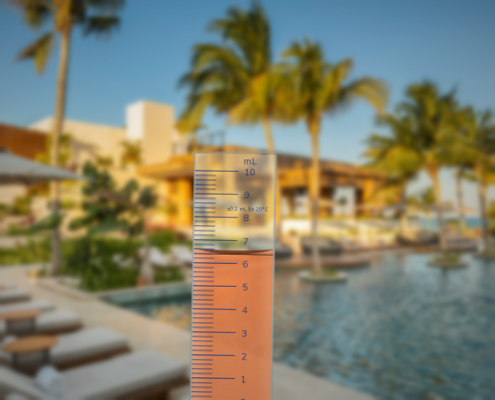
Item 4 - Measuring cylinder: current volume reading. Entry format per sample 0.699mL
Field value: 6.4mL
